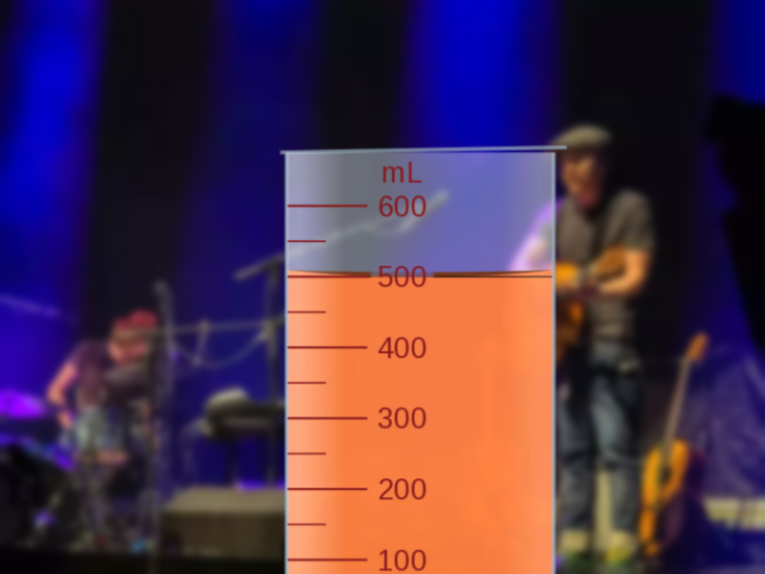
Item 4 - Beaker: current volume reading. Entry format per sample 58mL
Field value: 500mL
